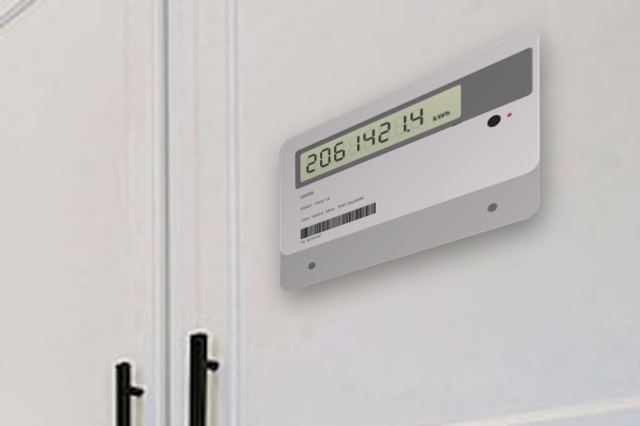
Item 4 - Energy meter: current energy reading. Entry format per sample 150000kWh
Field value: 2061421.4kWh
